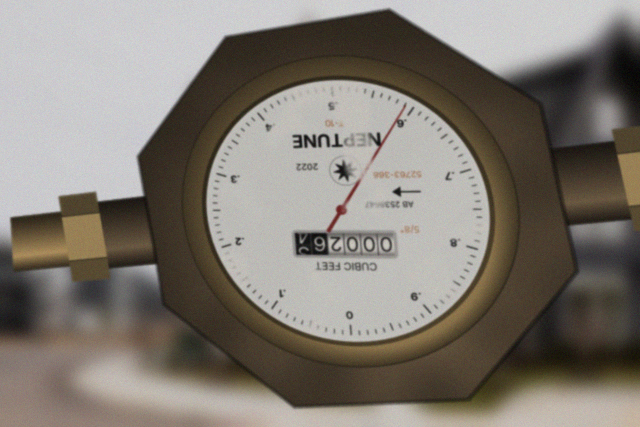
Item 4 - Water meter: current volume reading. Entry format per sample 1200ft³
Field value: 263.59ft³
